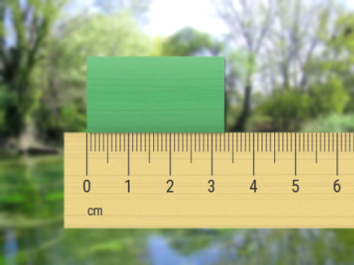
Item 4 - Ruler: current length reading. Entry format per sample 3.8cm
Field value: 3.3cm
